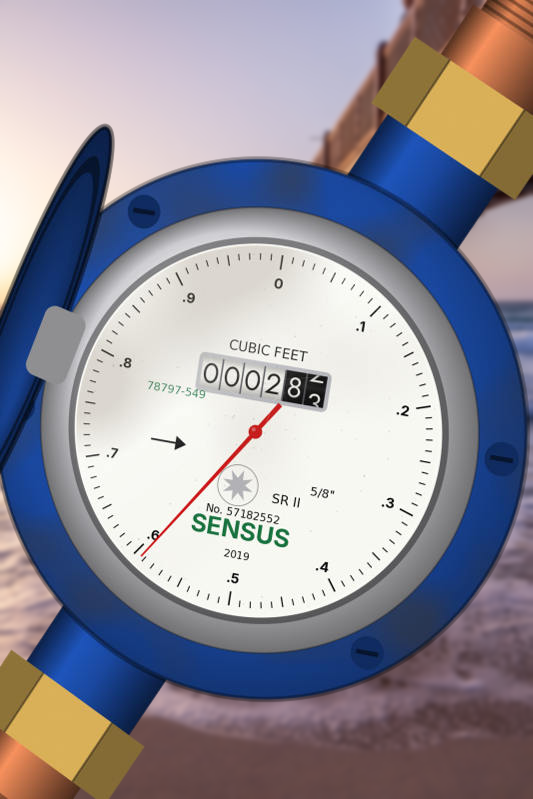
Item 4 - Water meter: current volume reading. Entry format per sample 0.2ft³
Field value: 282.59ft³
